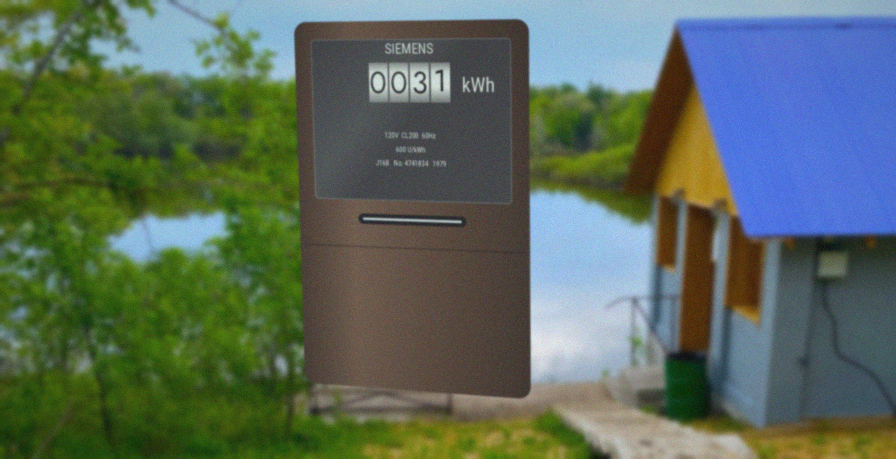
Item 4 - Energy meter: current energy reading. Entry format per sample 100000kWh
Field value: 31kWh
